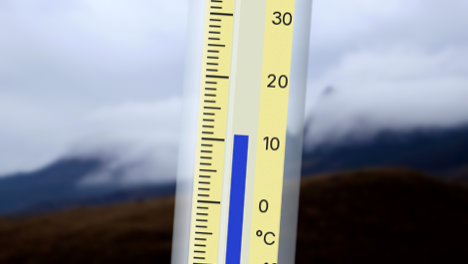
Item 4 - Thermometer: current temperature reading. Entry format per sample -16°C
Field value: 11°C
